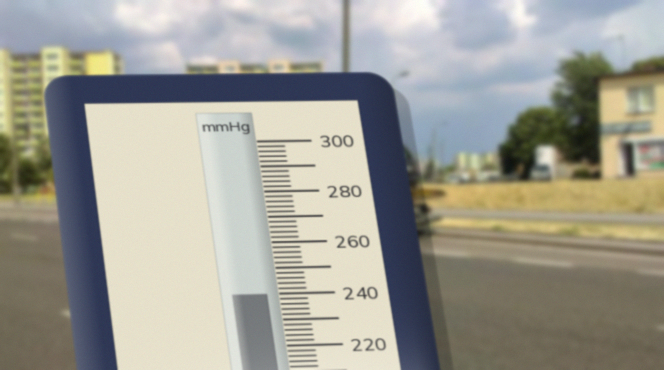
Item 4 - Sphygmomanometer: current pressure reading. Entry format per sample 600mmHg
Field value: 240mmHg
